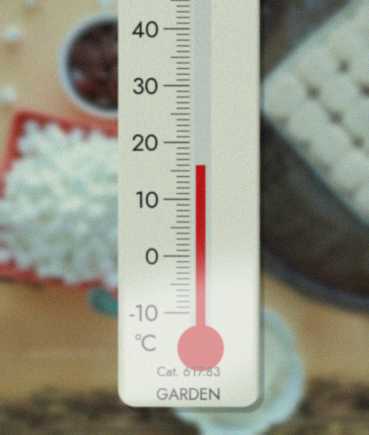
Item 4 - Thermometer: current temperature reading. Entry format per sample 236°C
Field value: 16°C
